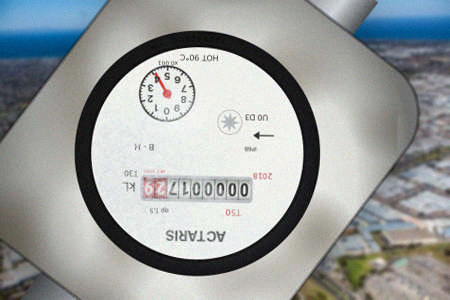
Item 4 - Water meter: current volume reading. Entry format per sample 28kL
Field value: 17.294kL
